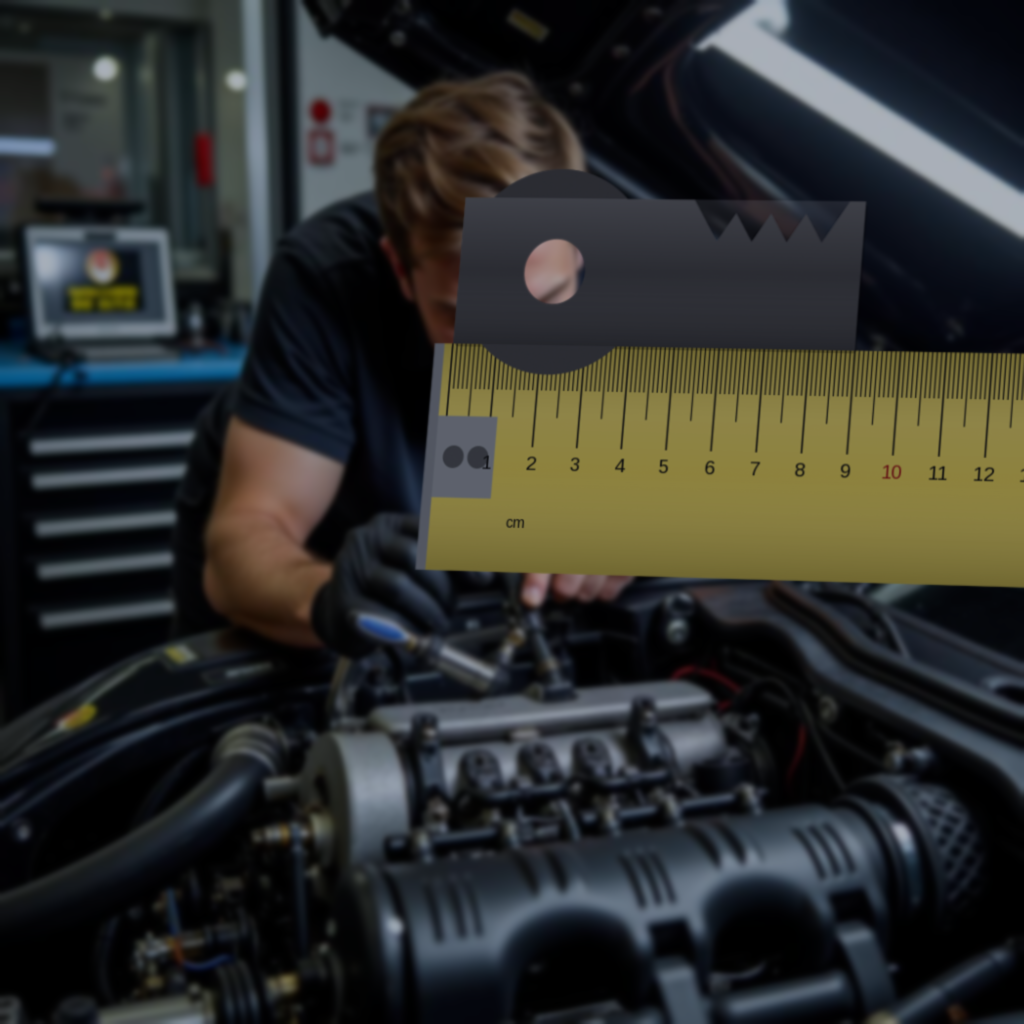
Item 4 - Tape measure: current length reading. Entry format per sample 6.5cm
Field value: 9cm
